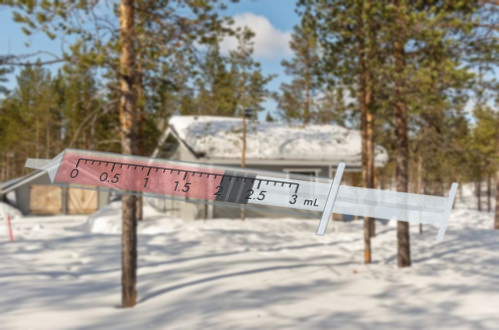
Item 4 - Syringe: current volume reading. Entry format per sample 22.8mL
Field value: 2mL
